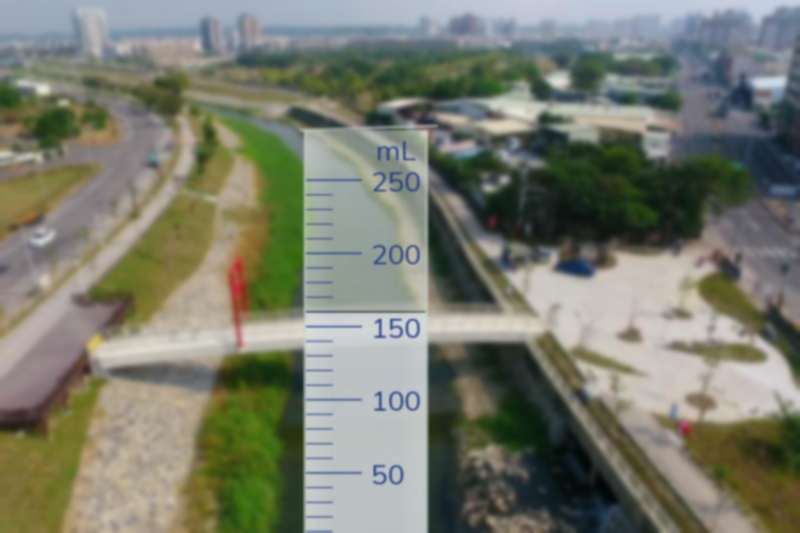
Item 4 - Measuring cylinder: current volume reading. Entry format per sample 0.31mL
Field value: 160mL
